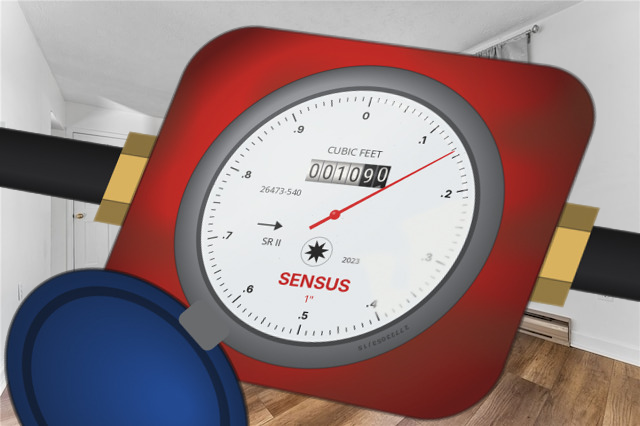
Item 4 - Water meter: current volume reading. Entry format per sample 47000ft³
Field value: 1090.14ft³
